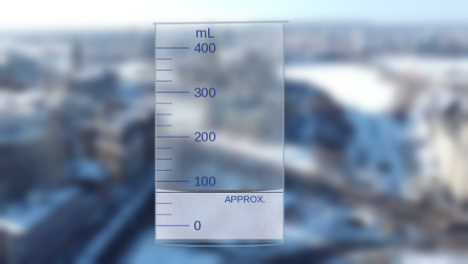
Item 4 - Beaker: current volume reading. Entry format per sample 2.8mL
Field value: 75mL
